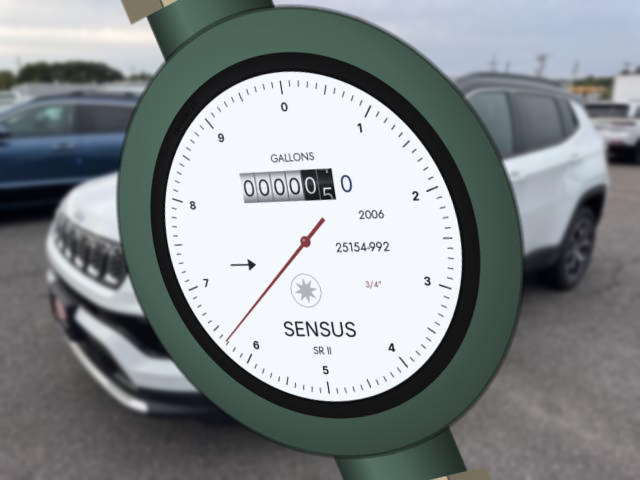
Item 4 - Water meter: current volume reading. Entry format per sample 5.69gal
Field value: 46.3gal
